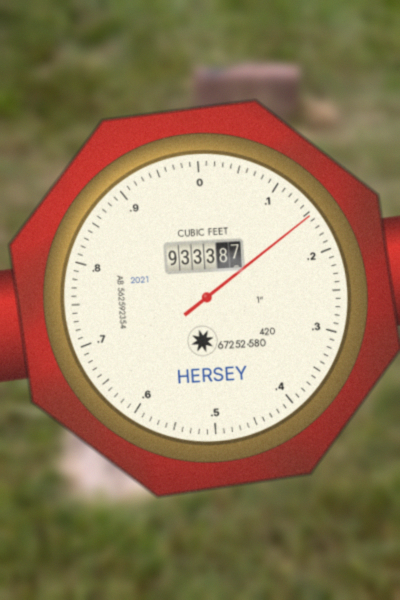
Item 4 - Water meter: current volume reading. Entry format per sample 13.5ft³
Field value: 933387.15ft³
